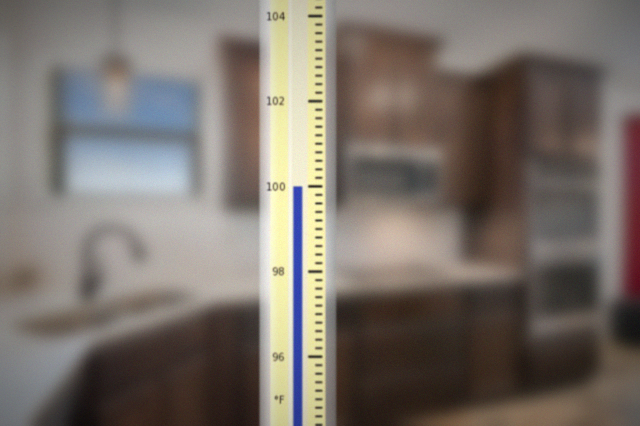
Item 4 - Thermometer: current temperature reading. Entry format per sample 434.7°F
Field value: 100°F
